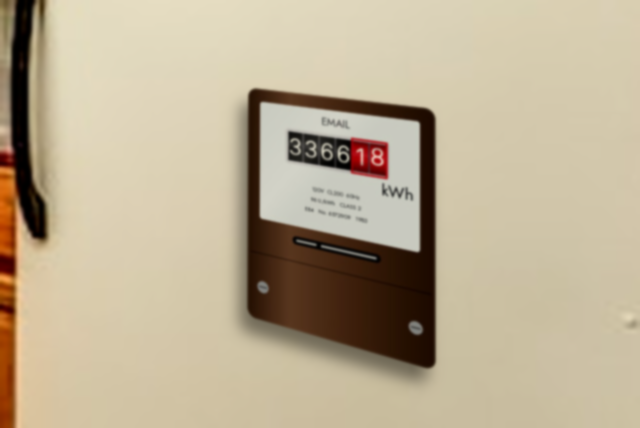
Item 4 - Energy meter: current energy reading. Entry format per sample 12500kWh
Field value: 3366.18kWh
